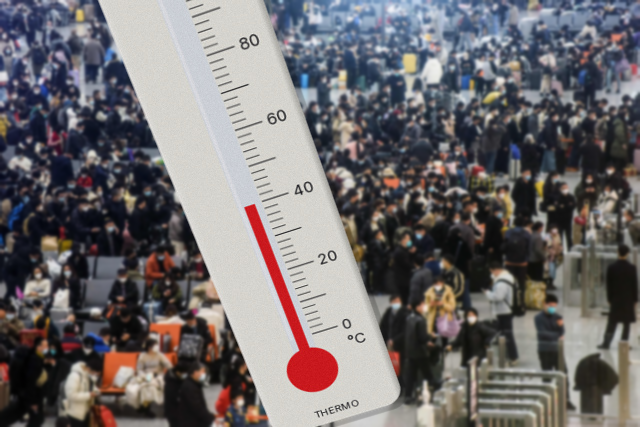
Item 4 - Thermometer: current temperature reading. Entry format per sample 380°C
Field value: 40°C
